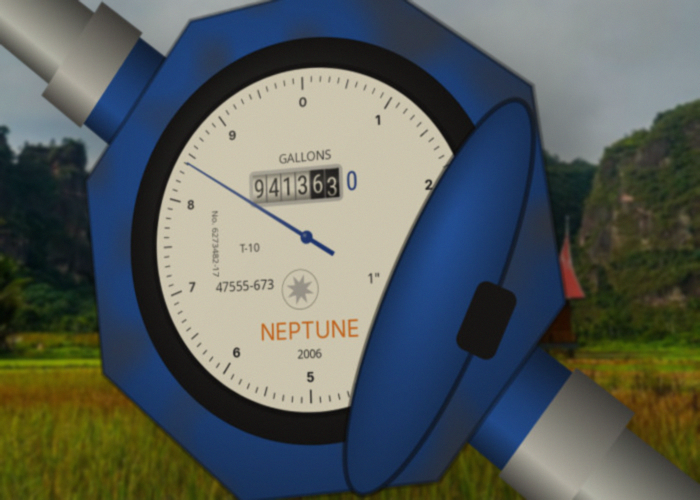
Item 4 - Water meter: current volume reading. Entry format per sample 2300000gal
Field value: 9413628.4gal
